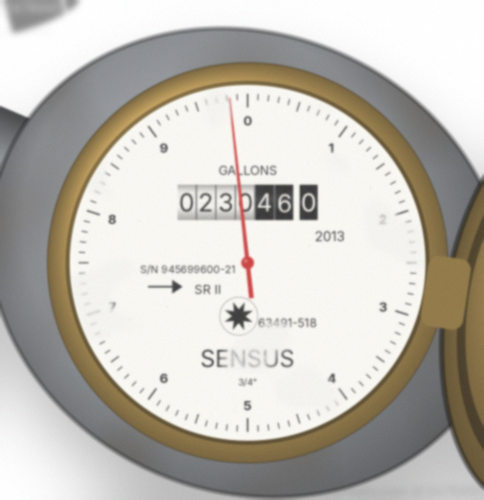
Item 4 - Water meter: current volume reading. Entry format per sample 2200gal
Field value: 230459.8gal
